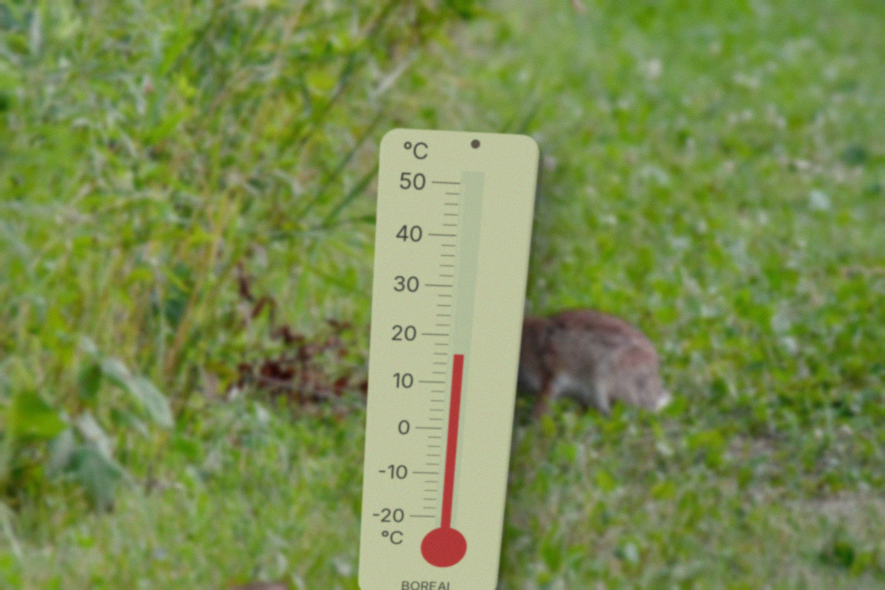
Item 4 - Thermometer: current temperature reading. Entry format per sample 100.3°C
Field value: 16°C
